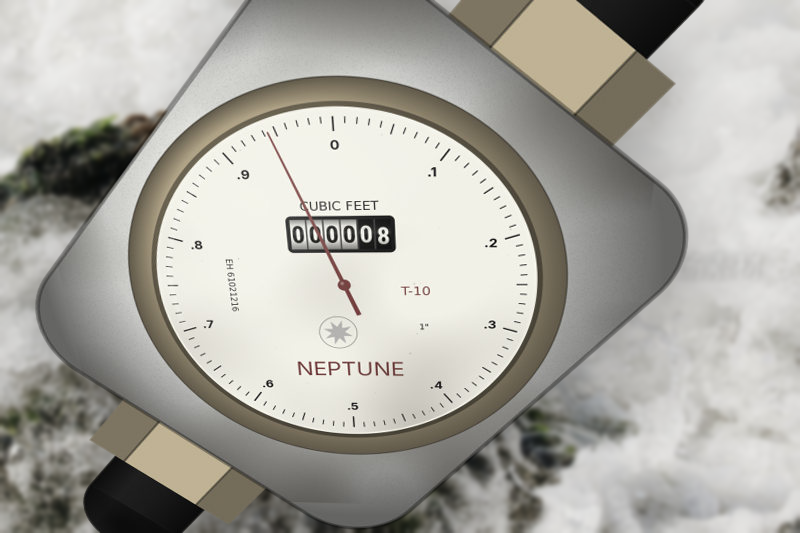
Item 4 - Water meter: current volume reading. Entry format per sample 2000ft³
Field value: 7.94ft³
